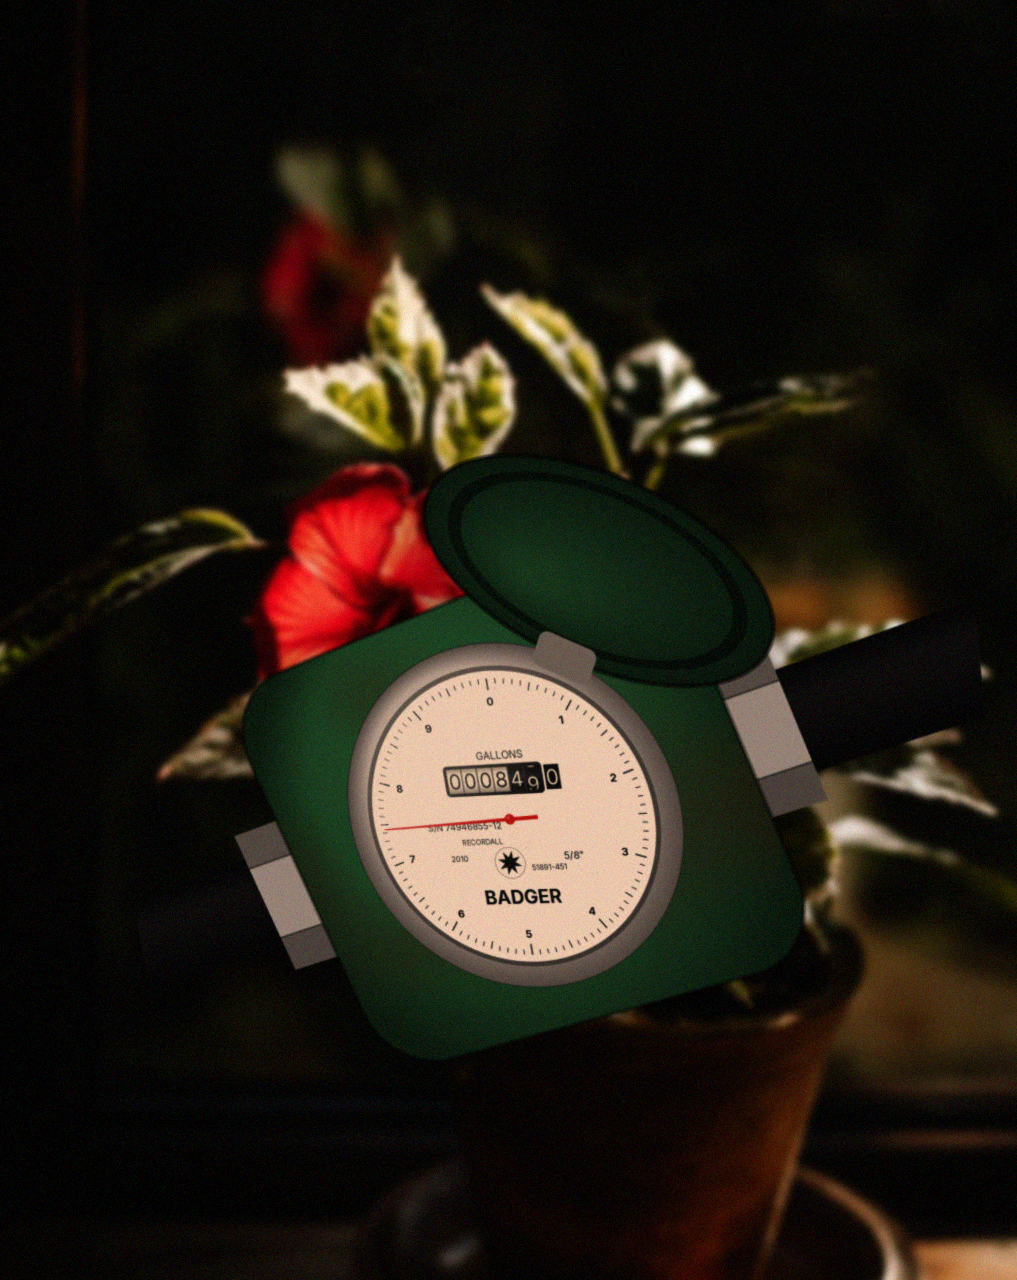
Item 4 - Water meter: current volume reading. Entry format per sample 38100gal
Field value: 8487.4gal
